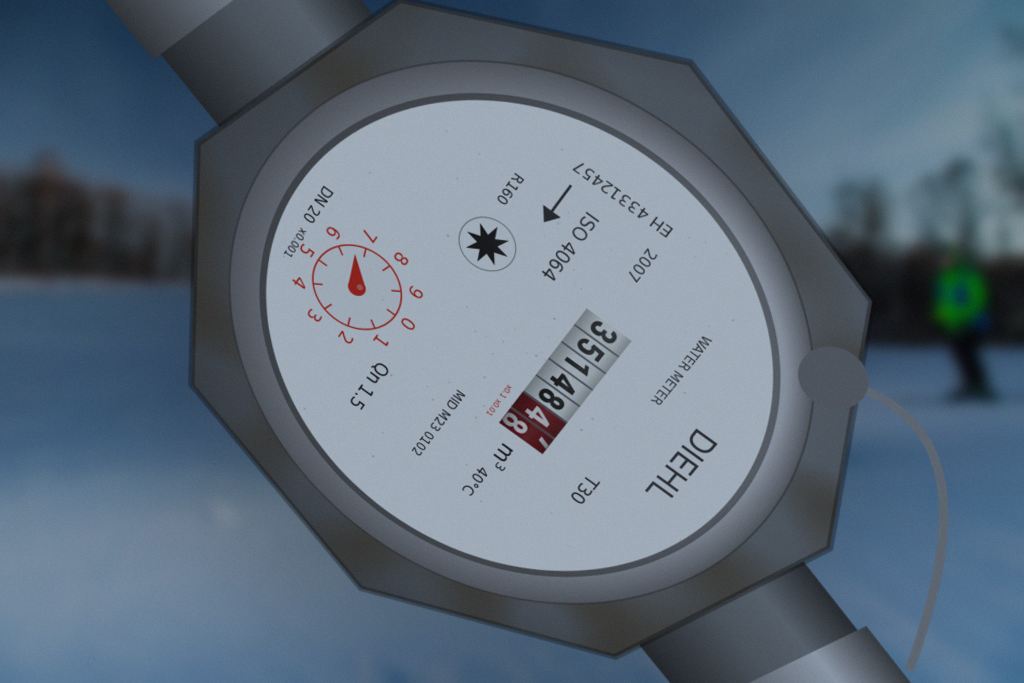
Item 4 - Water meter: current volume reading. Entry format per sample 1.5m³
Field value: 35148.476m³
